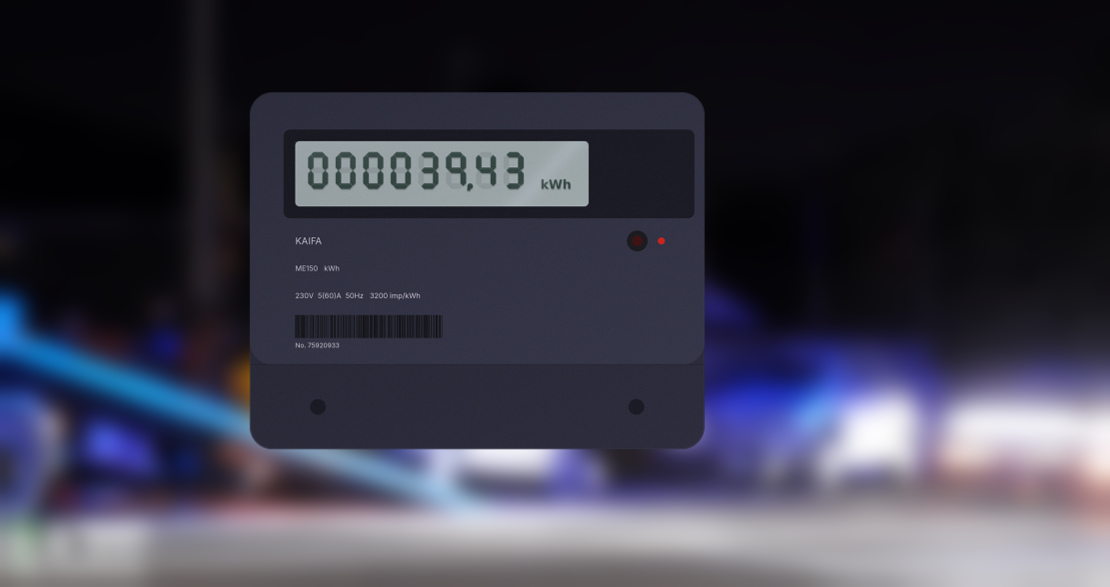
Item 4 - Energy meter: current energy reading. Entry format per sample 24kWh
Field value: 39.43kWh
